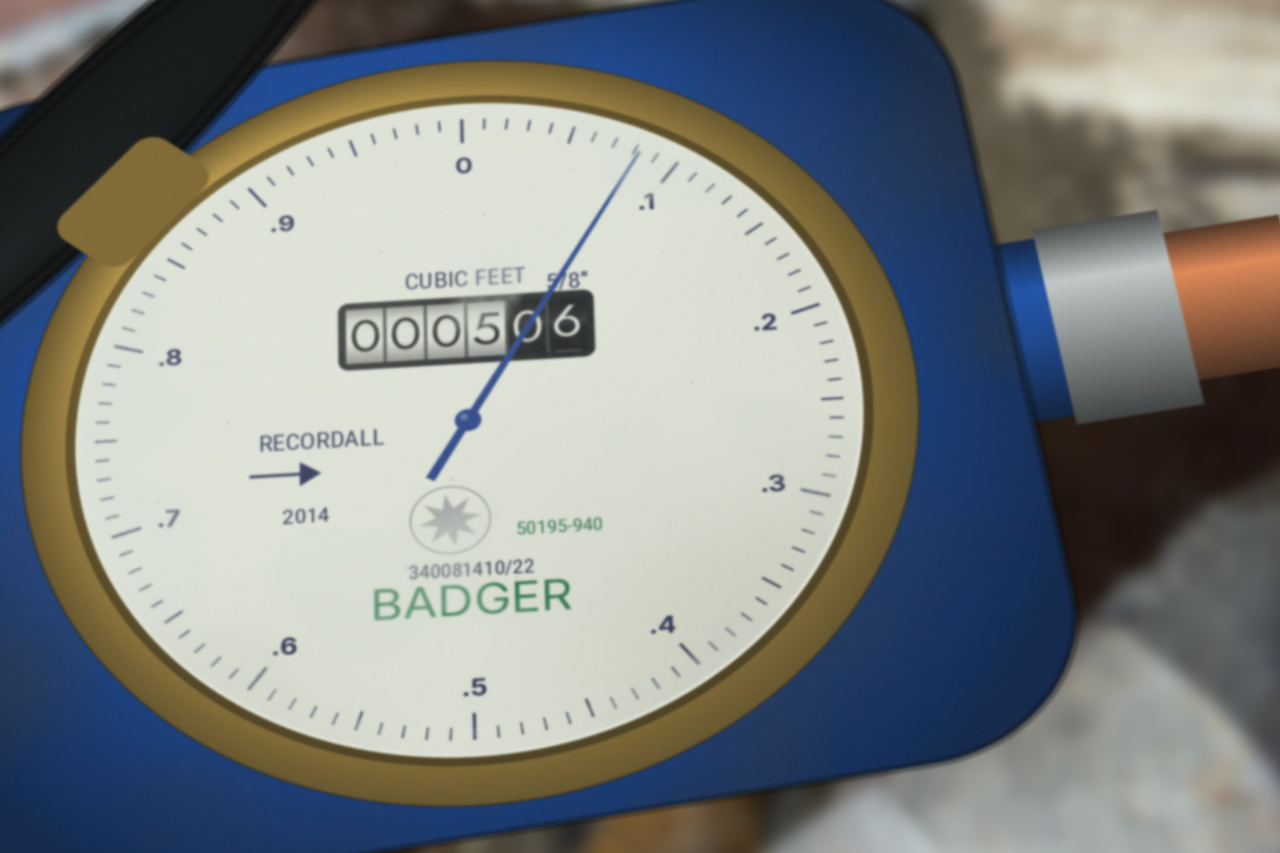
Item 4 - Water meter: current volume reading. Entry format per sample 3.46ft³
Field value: 506.08ft³
